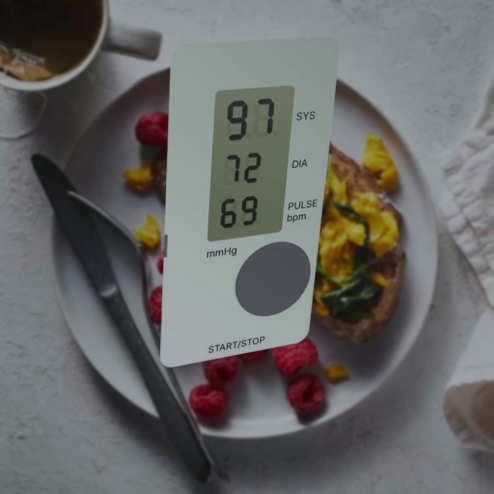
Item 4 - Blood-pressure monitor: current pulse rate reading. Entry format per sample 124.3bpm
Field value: 69bpm
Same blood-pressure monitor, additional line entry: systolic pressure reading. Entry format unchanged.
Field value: 97mmHg
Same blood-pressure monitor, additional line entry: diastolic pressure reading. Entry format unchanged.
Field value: 72mmHg
